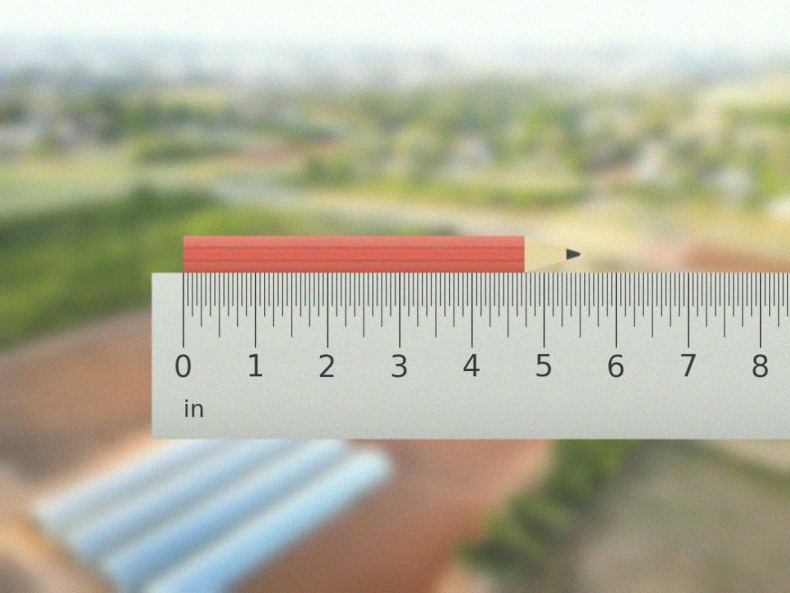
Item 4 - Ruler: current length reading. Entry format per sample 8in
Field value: 5.5in
